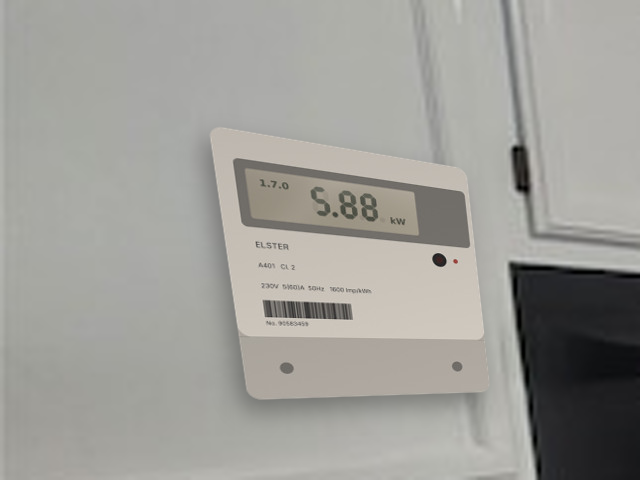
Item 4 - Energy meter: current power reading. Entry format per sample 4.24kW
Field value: 5.88kW
